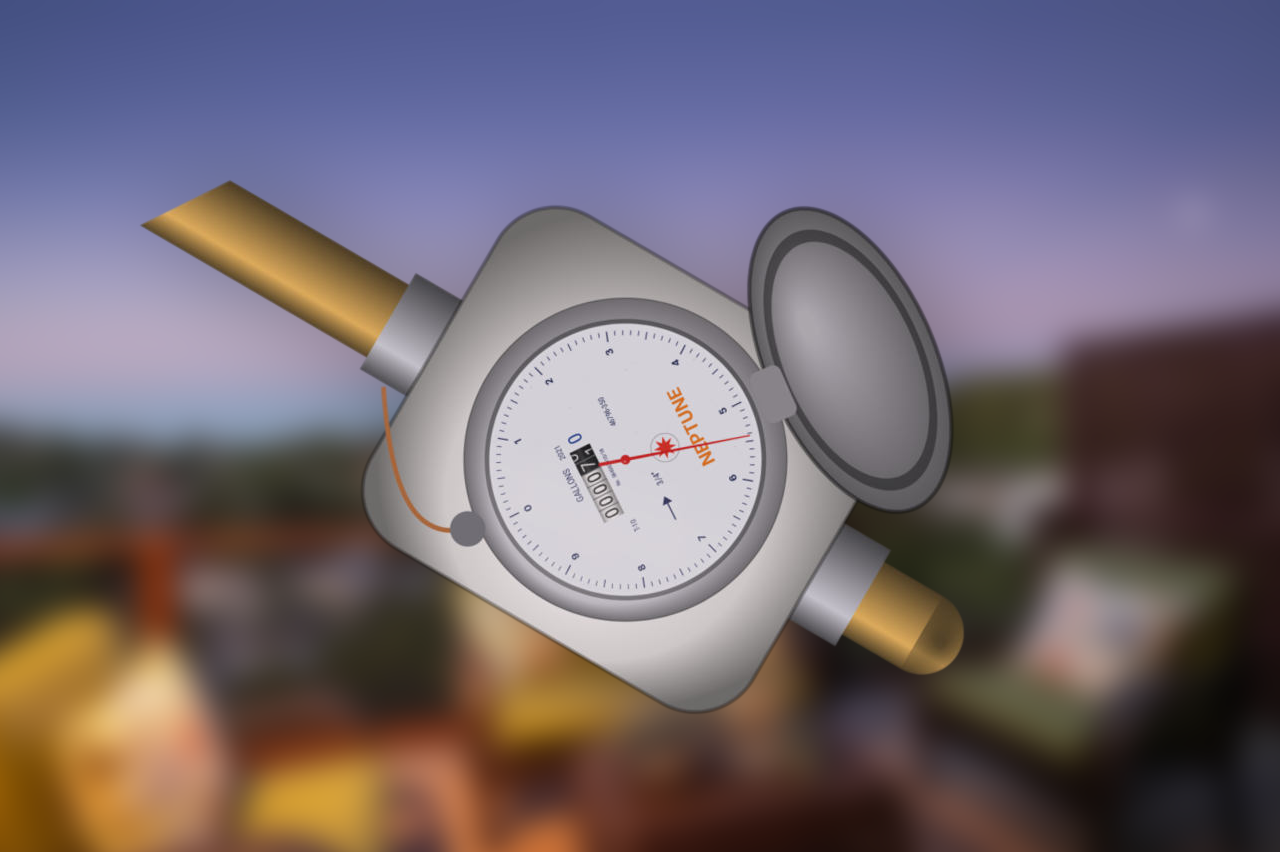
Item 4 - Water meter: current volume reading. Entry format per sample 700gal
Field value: 705.4gal
